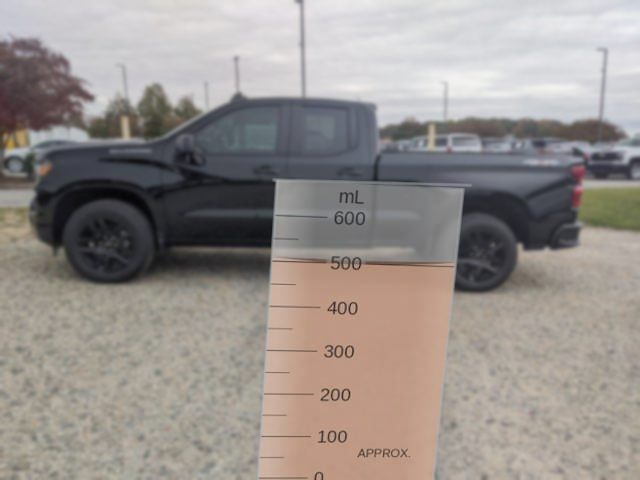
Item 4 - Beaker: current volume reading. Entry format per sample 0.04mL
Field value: 500mL
